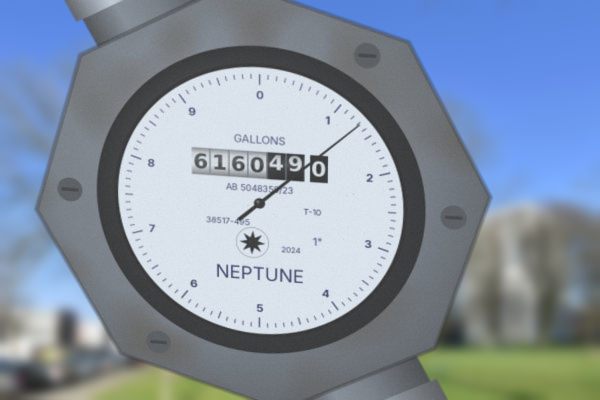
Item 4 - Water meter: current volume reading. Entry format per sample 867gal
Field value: 6160491.3gal
